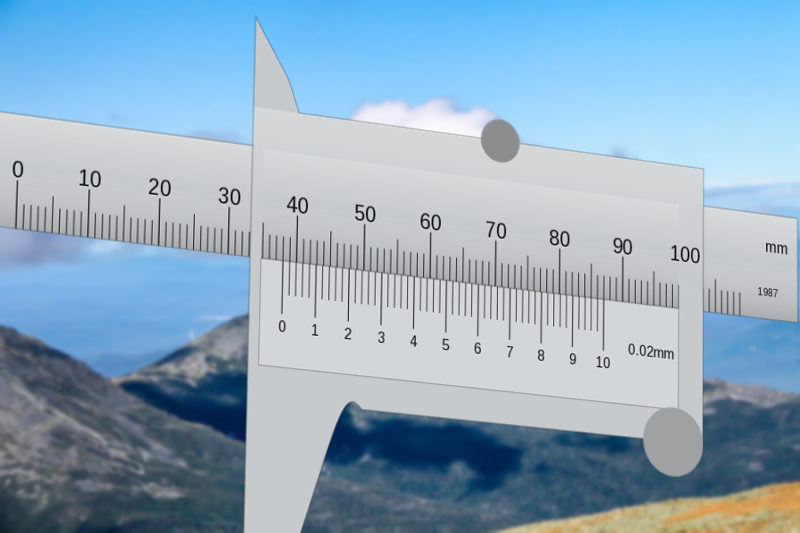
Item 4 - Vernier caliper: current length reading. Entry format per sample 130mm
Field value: 38.0mm
